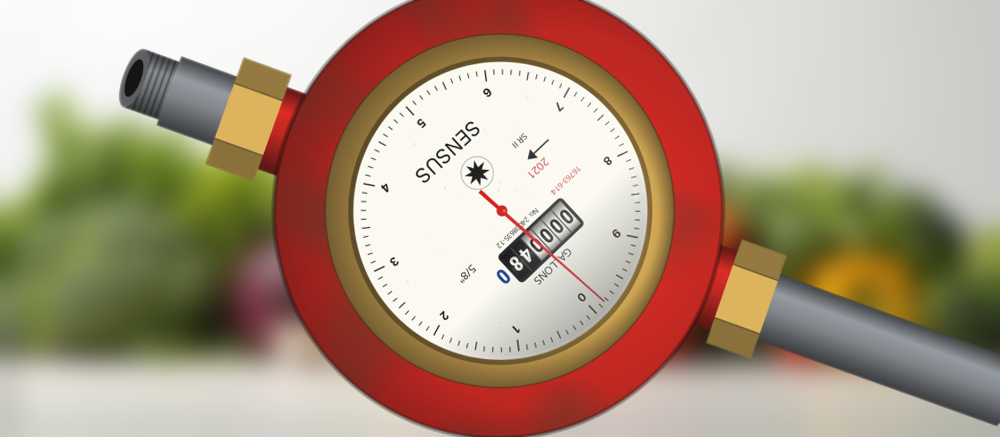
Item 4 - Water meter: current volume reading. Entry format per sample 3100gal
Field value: 479.8gal
